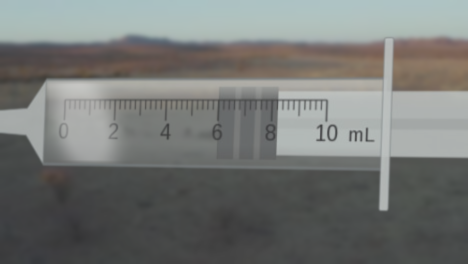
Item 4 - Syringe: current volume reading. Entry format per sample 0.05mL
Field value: 6mL
